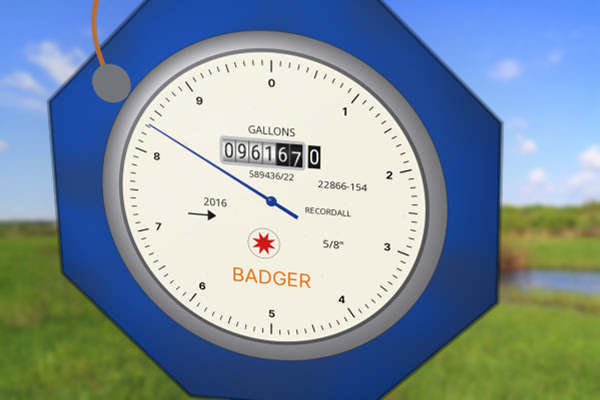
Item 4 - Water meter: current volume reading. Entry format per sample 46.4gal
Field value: 961668.3gal
